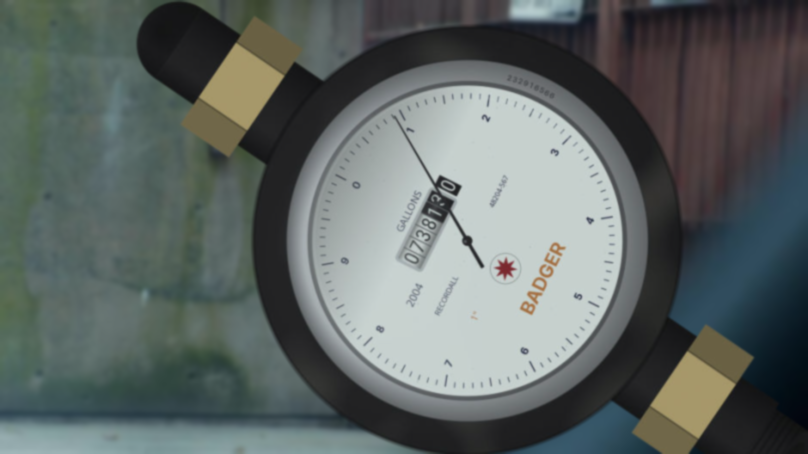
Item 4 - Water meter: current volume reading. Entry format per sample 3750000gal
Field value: 738130.9gal
